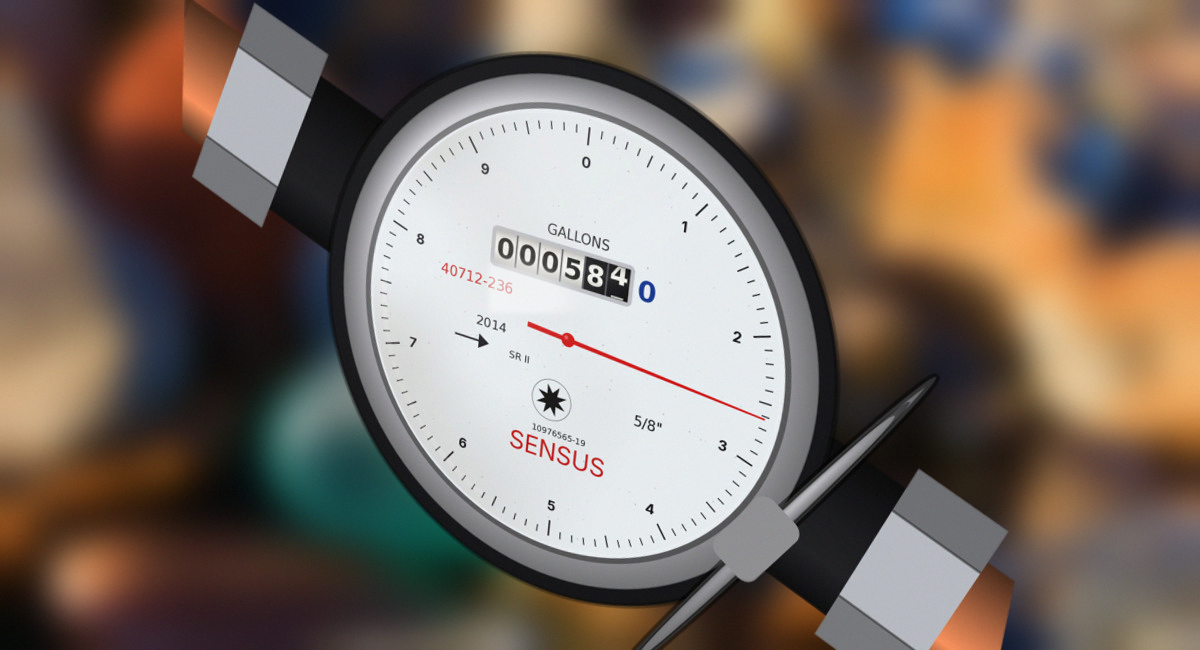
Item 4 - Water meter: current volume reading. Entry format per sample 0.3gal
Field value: 5842.6gal
